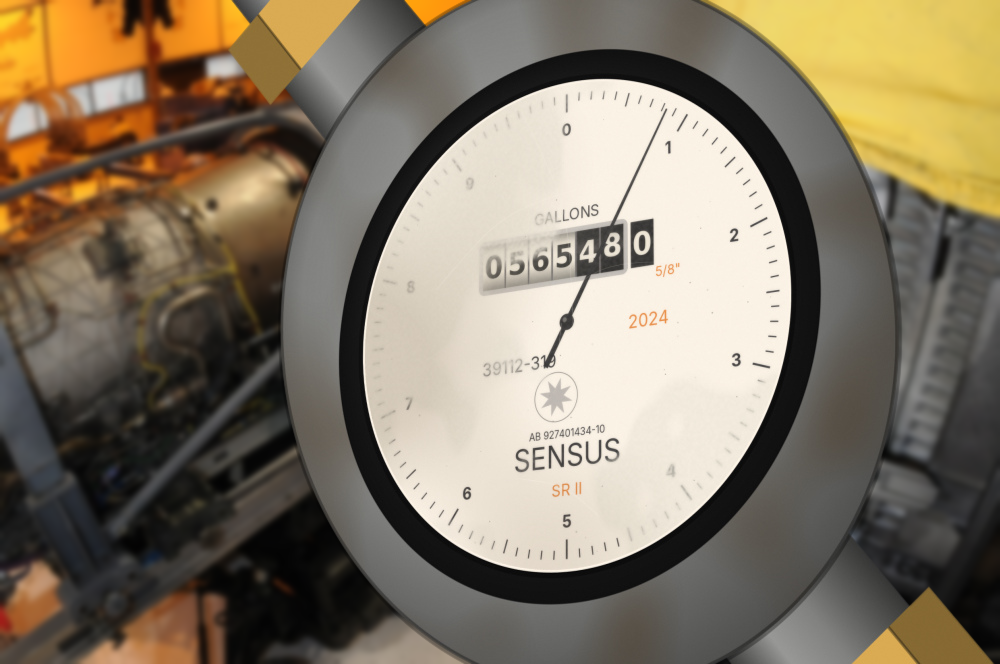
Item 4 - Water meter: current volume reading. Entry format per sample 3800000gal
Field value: 565480.8gal
